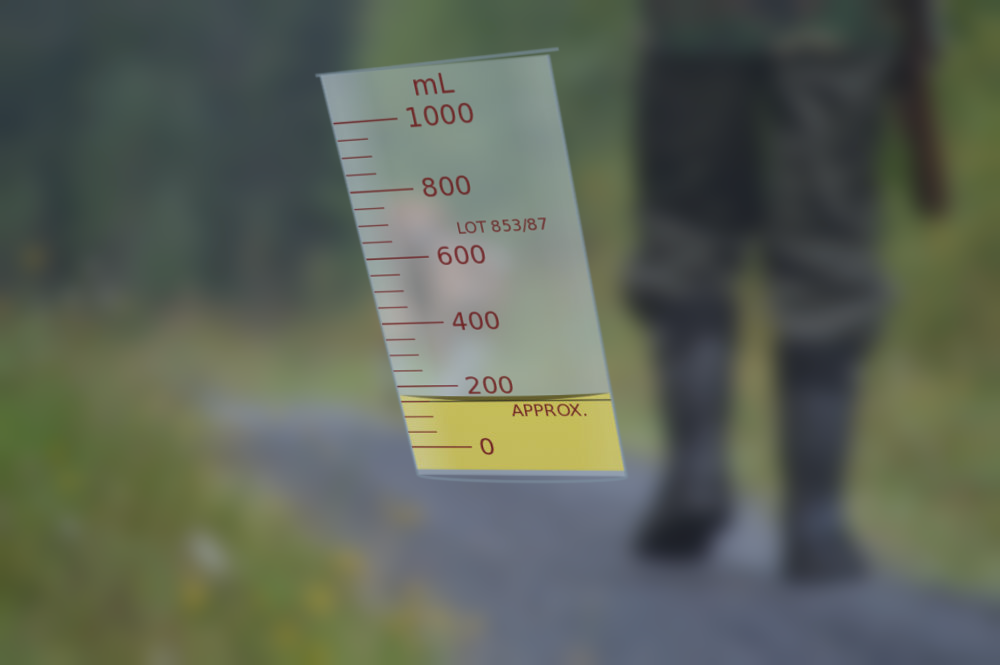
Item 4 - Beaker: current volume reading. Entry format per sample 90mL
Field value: 150mL
